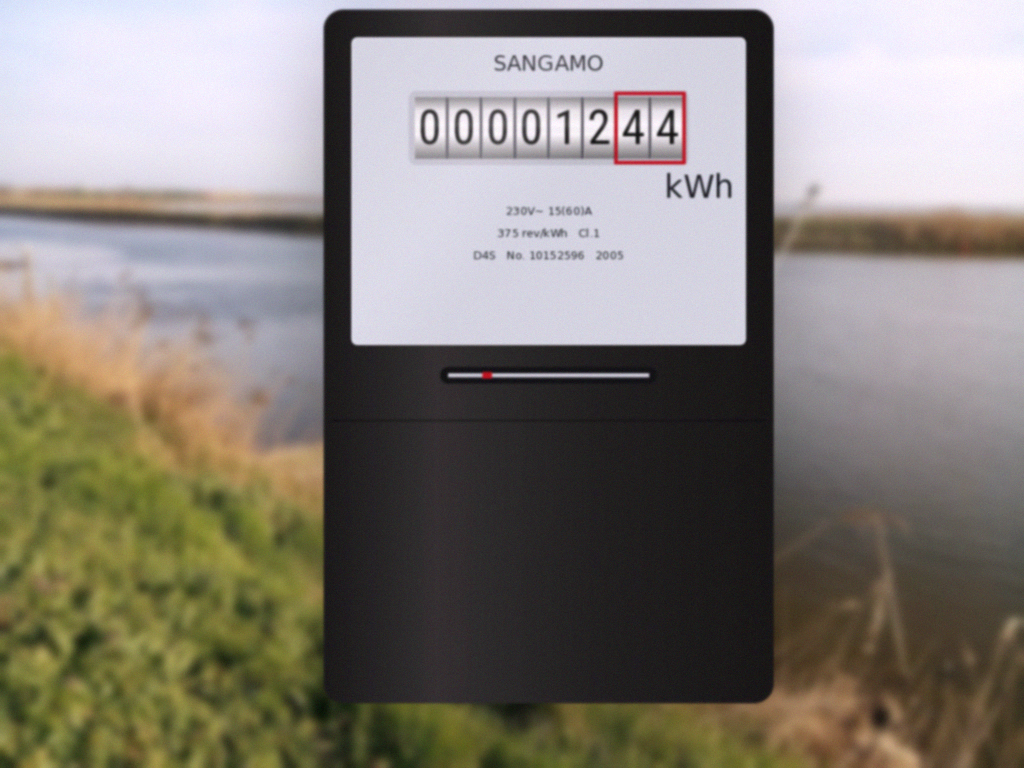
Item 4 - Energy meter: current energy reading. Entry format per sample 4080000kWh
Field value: 12.44kWh
